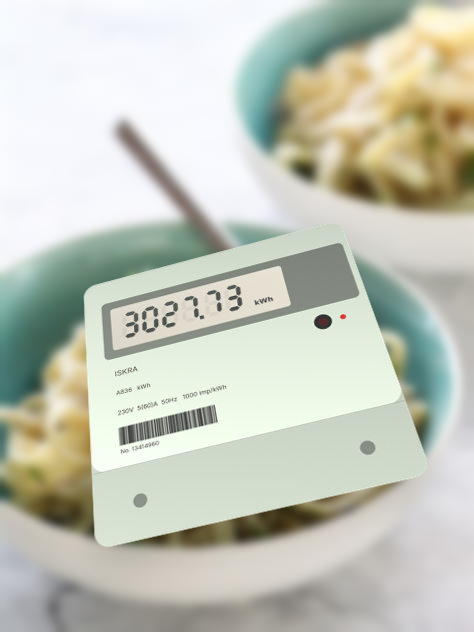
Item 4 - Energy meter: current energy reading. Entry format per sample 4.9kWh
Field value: 3027.73kWh
